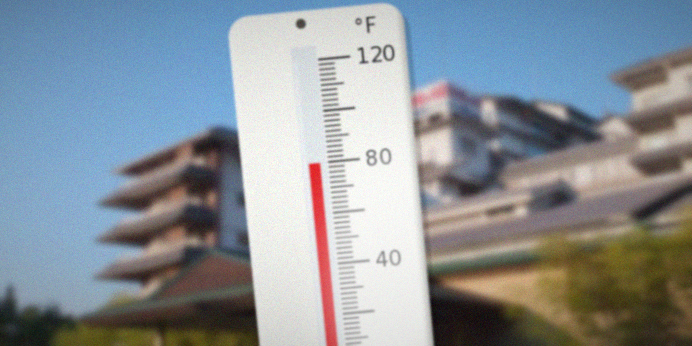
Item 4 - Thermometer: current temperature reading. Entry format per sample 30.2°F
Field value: 80°F
